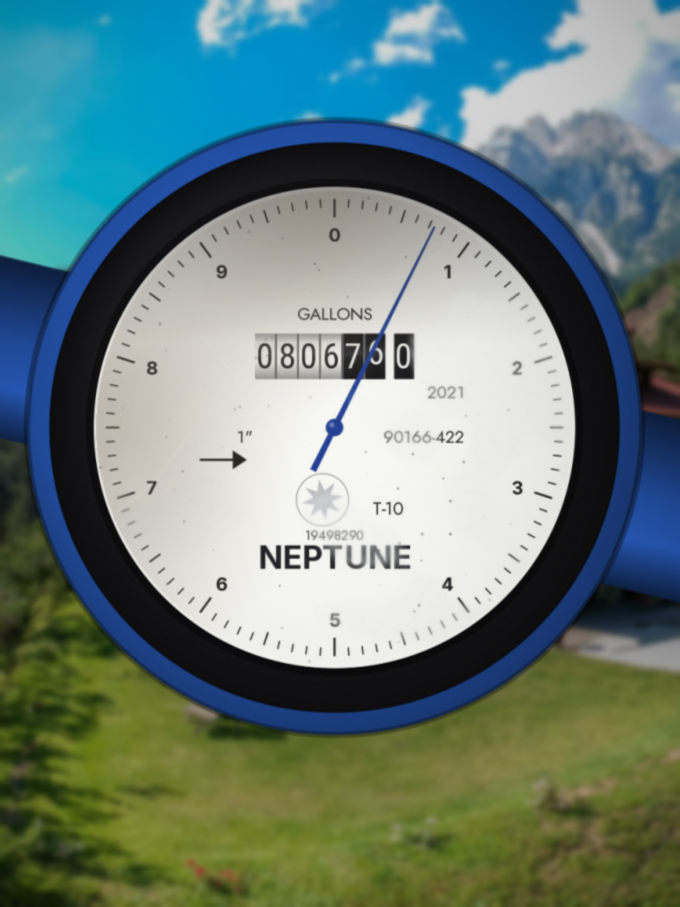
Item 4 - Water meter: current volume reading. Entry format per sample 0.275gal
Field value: 806760.7gal
